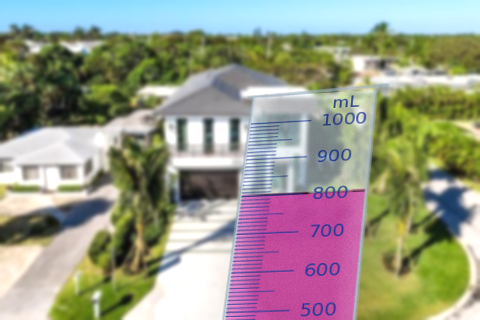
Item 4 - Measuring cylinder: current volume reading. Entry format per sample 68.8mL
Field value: 800mL
